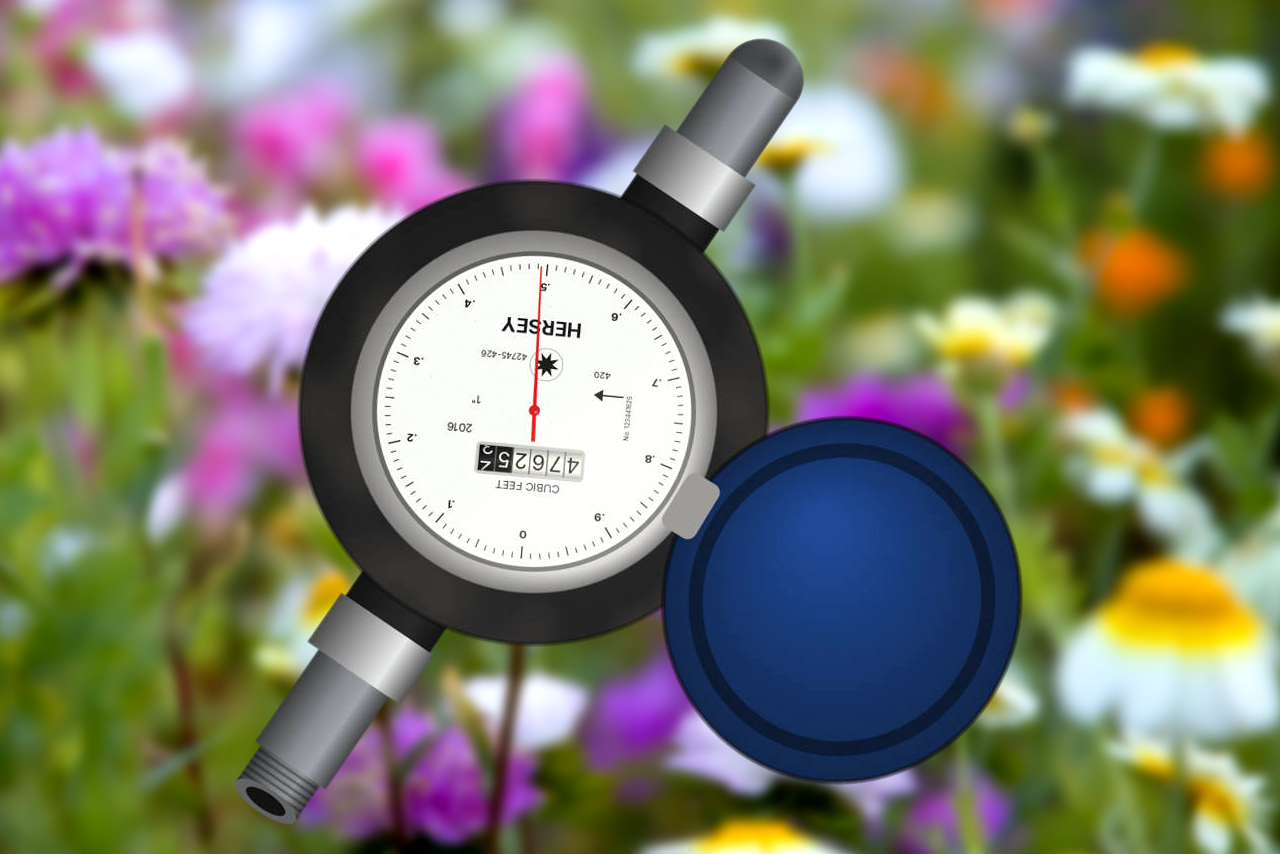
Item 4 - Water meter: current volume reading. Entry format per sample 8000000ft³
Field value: 476252.49ft³
